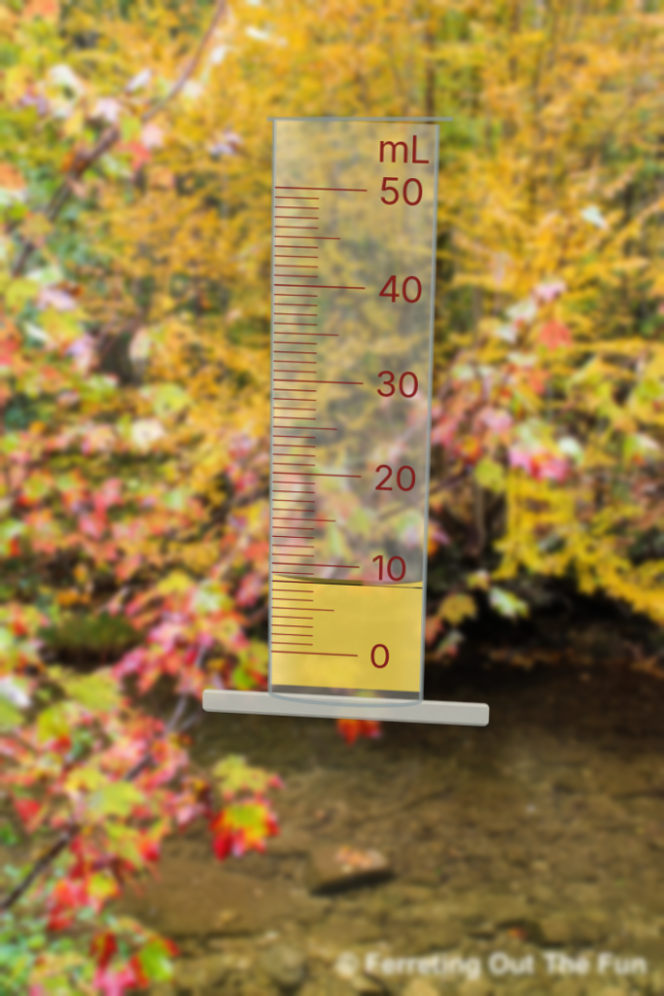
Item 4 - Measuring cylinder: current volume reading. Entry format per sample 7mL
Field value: 8mL
